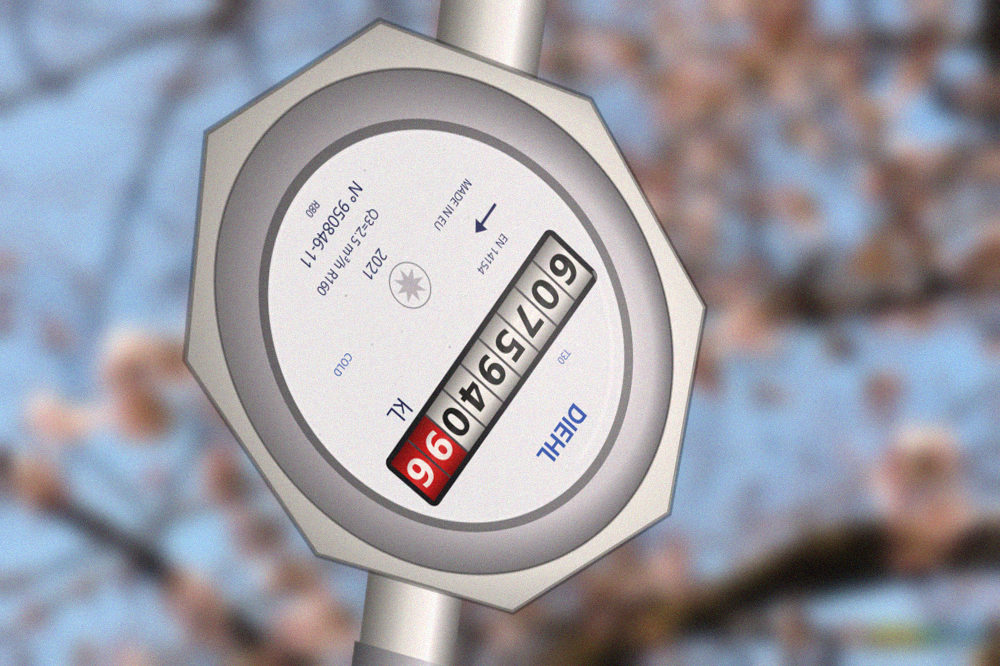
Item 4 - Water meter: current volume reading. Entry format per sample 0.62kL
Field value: 6075940.96kL
